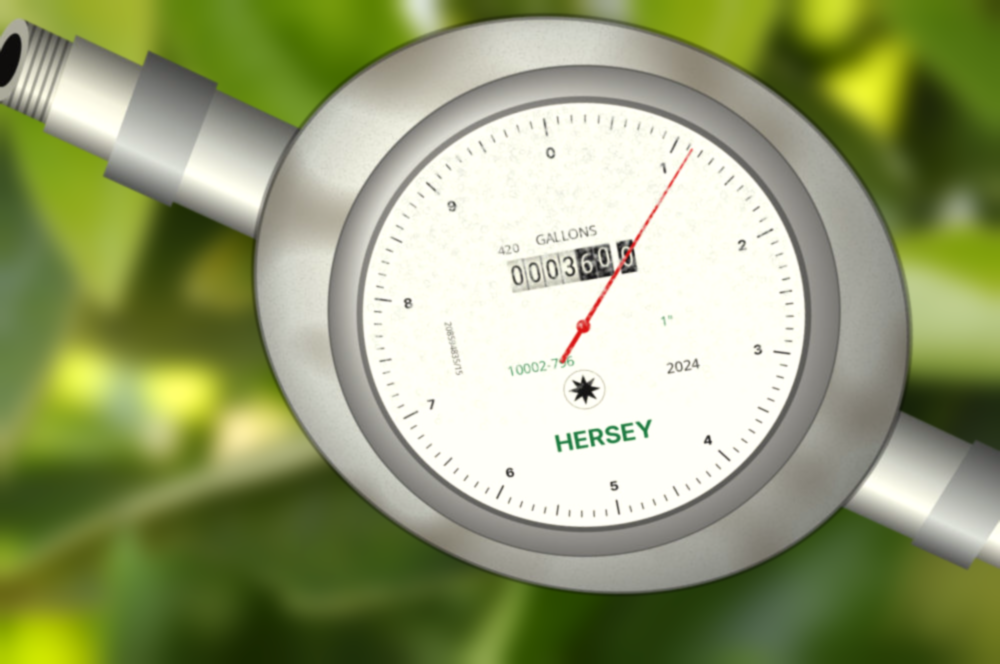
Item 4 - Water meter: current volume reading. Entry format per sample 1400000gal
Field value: 3601.1gal
